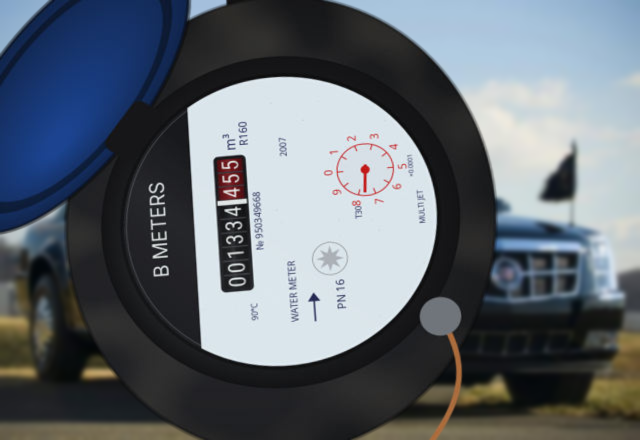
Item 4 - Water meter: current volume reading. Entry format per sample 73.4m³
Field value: 1334.4557m³
